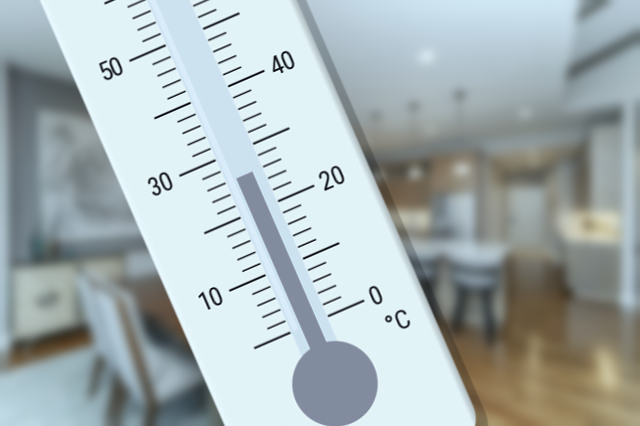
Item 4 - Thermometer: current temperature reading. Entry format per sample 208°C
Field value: 26°C
